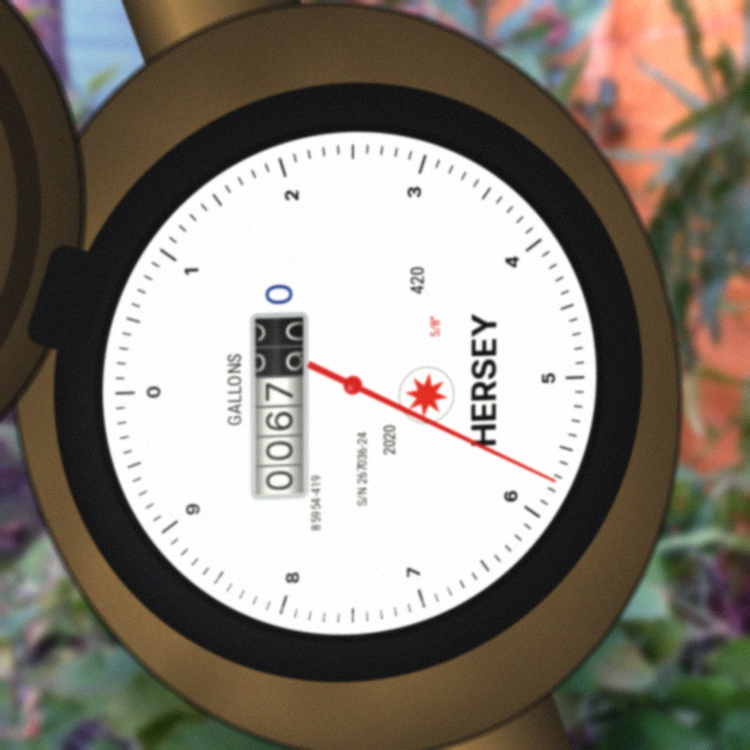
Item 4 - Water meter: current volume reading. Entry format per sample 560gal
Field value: 67895.7gal
